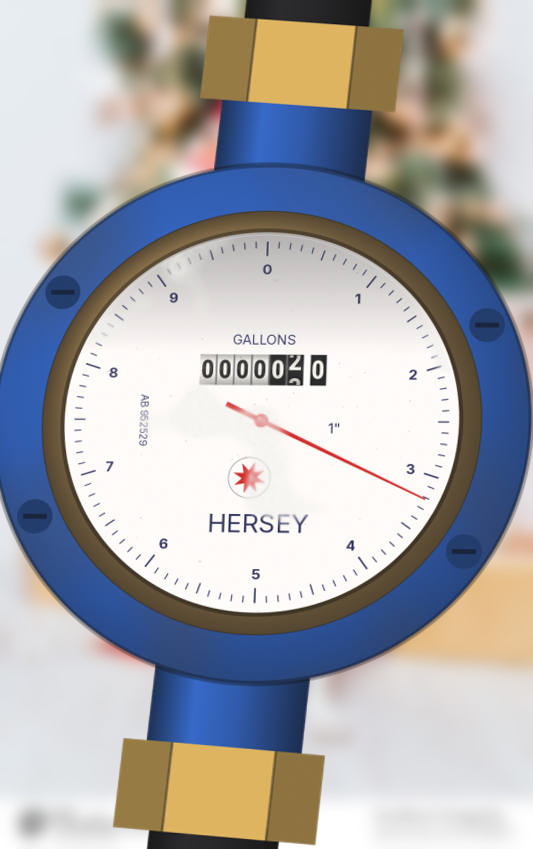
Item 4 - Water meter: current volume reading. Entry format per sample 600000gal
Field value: 23.2gal
